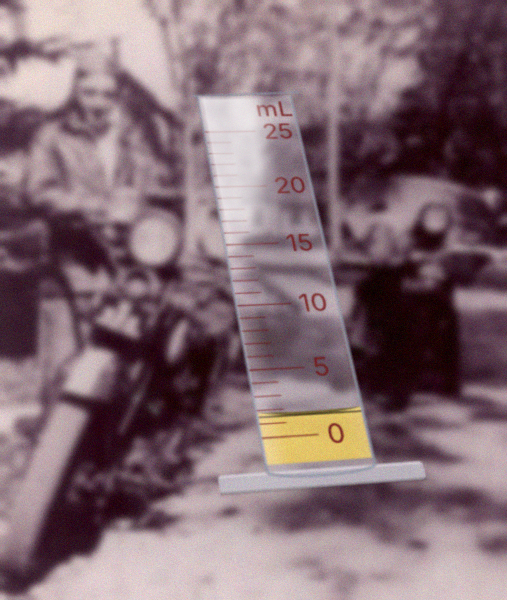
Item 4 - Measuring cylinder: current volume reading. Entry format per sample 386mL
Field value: 1.5mL
